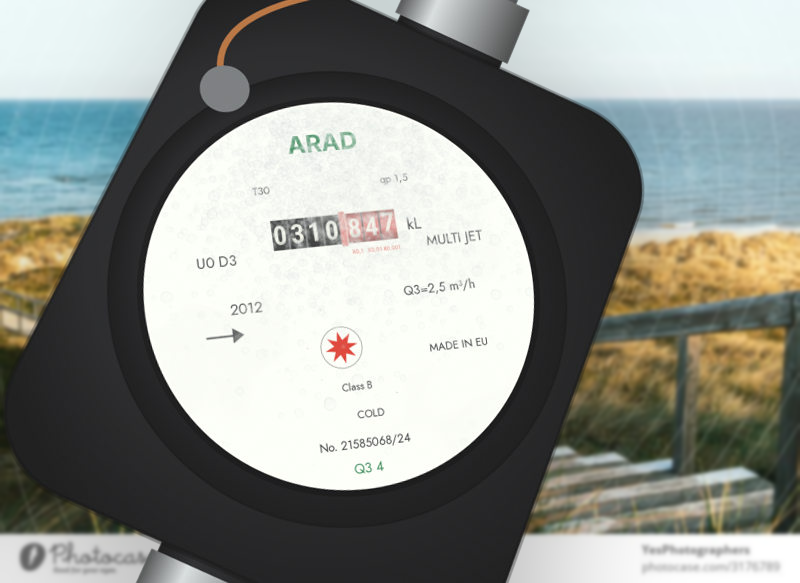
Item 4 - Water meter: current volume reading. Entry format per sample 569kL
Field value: 310.847kL
